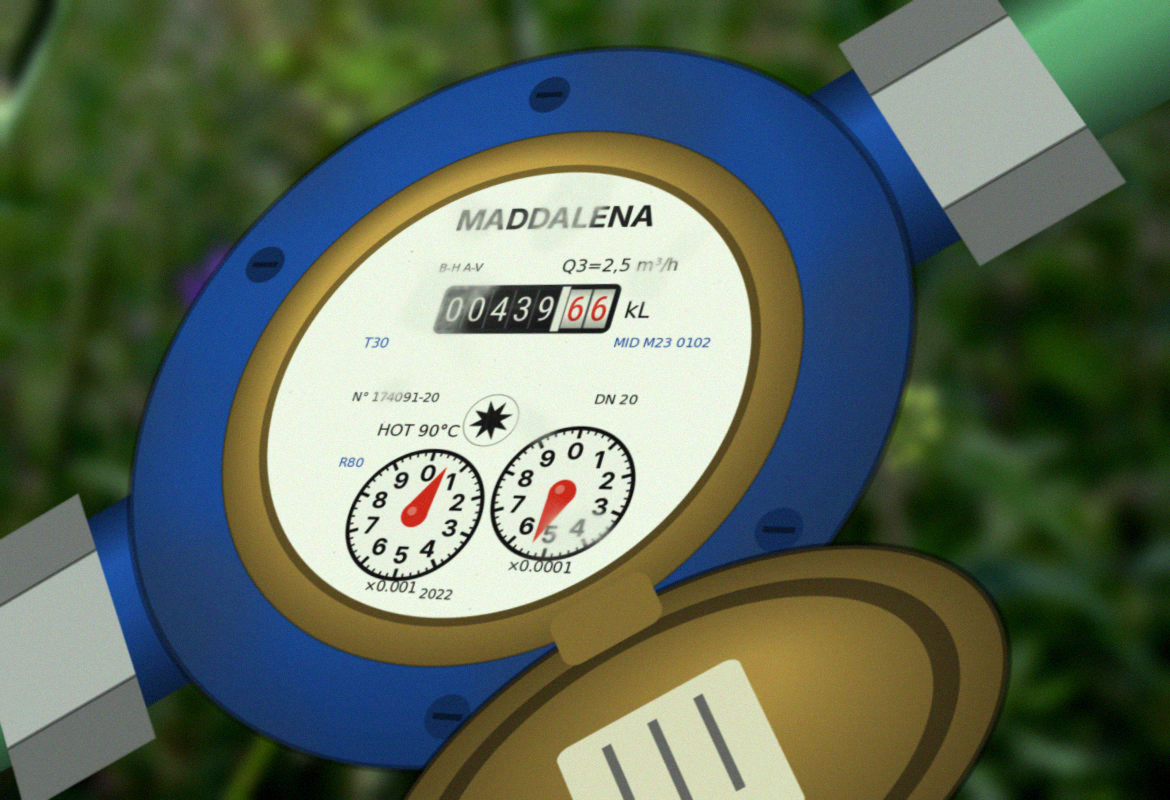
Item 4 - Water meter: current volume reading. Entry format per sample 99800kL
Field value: 439.6605kL
